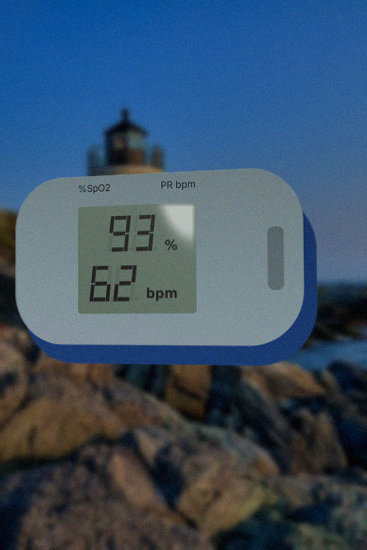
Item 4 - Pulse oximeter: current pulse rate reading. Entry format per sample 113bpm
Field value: 62bpm
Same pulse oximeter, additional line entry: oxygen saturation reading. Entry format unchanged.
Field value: 93%
